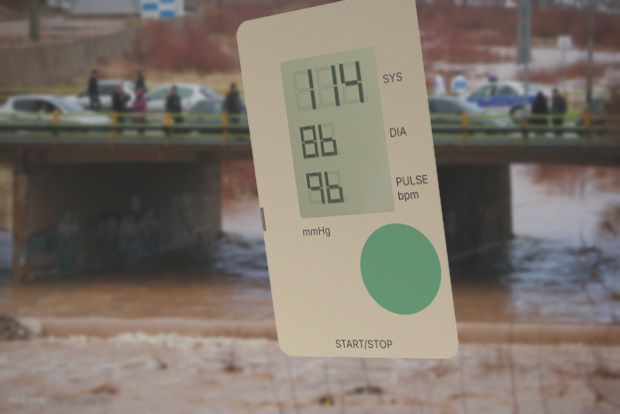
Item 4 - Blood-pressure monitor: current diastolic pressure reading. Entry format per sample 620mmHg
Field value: 86mmHg
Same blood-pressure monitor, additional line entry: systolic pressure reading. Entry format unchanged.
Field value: 114mmHg
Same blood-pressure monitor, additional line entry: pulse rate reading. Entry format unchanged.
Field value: 96bpm
